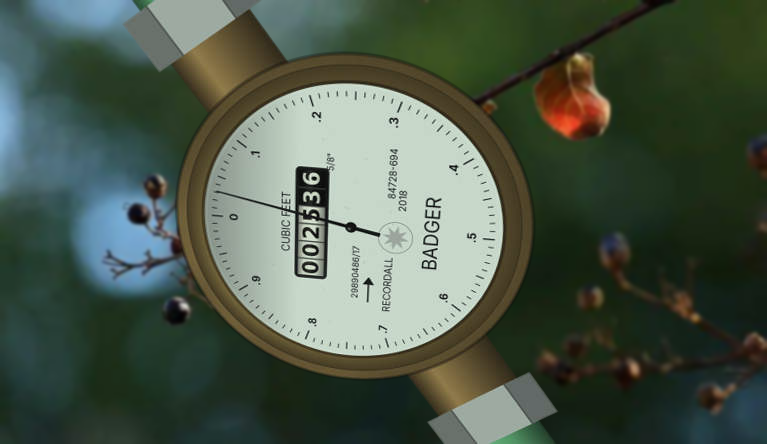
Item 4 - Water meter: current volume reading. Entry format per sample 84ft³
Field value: 2536.03ft³
